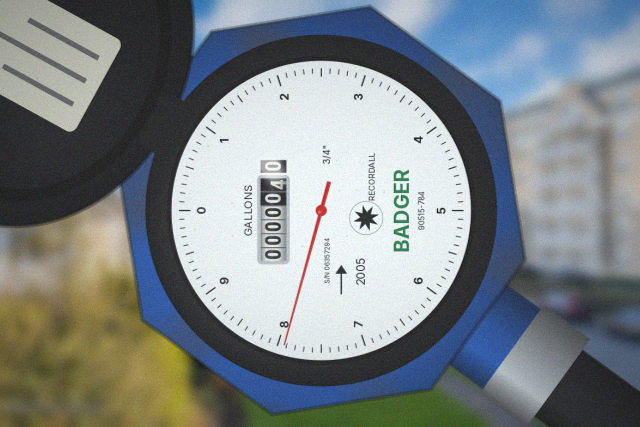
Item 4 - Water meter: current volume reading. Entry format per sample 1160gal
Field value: 37.9gal
